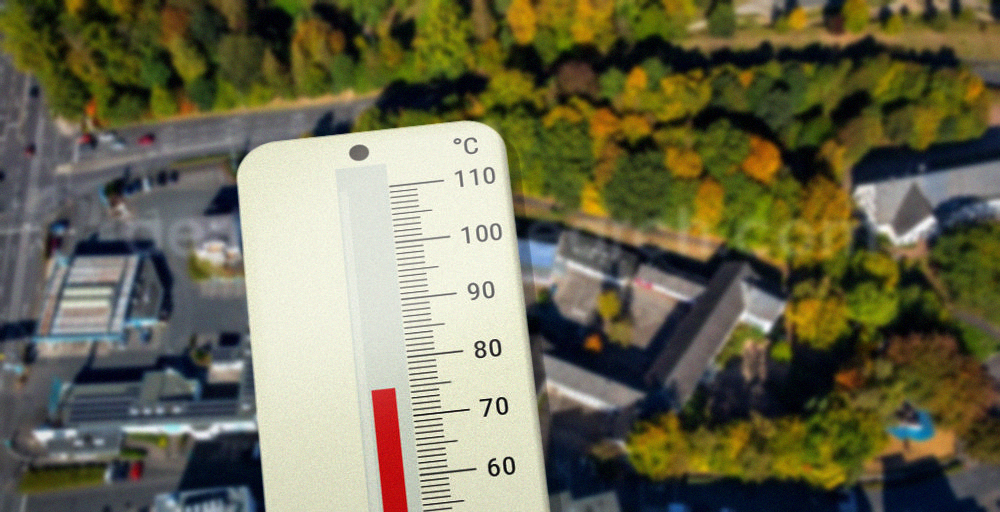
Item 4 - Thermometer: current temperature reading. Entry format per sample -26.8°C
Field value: 75°C
